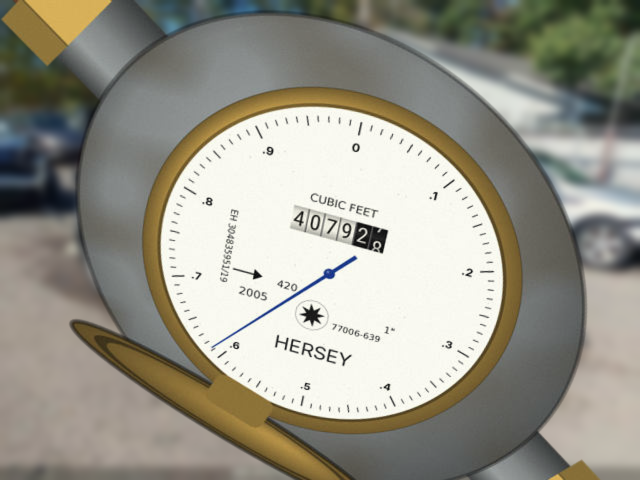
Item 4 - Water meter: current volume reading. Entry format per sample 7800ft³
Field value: 407927.61ft³
